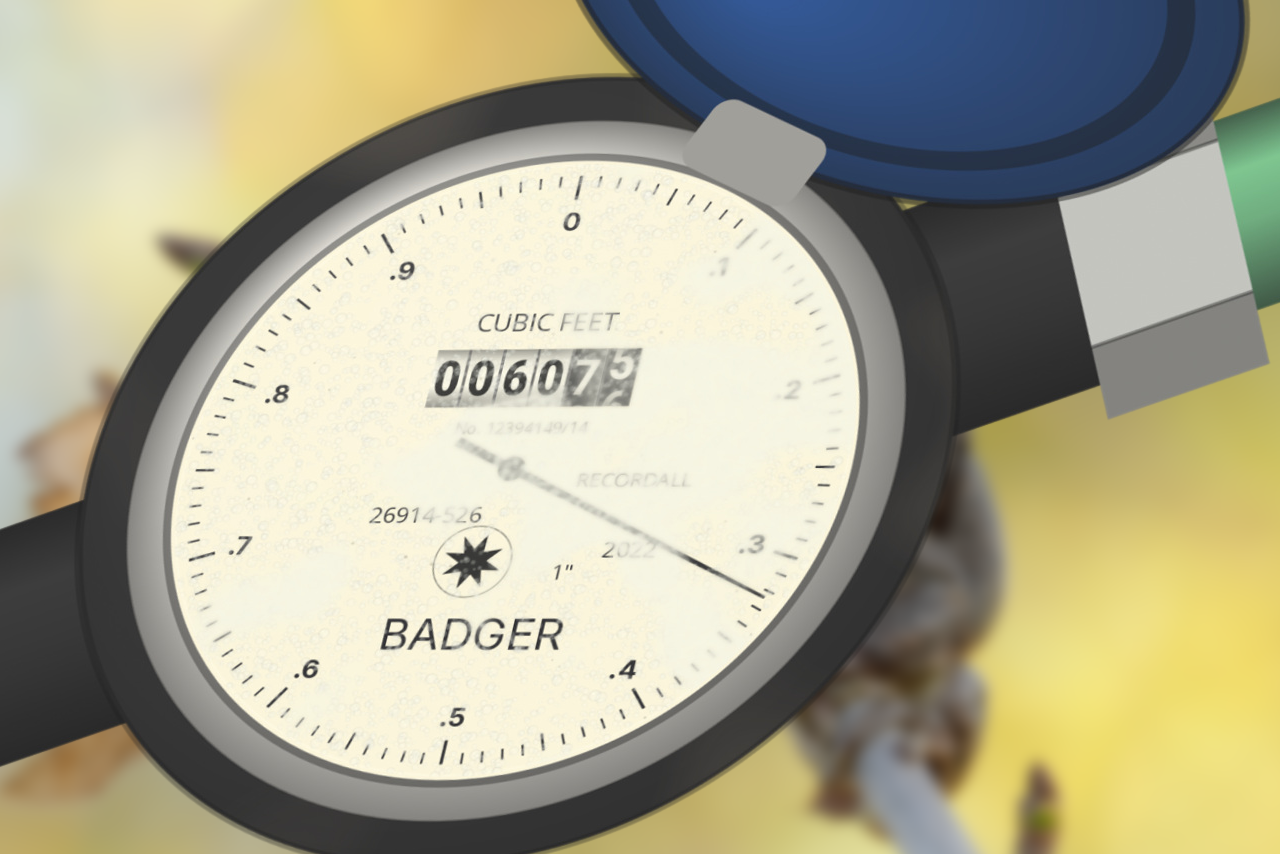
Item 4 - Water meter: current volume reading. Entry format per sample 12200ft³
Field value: 6075.32ft³
